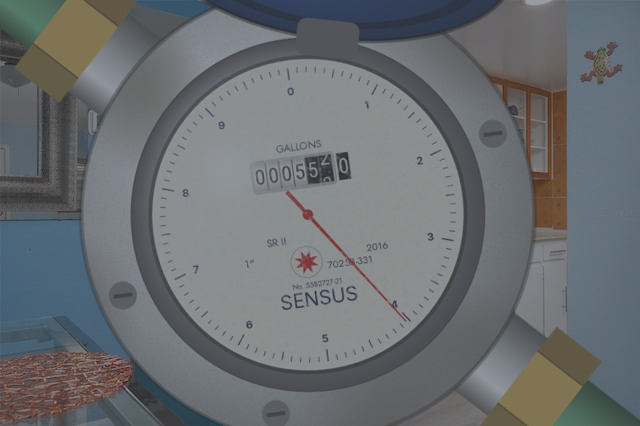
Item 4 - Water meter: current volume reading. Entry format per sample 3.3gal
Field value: 5524.0gal
